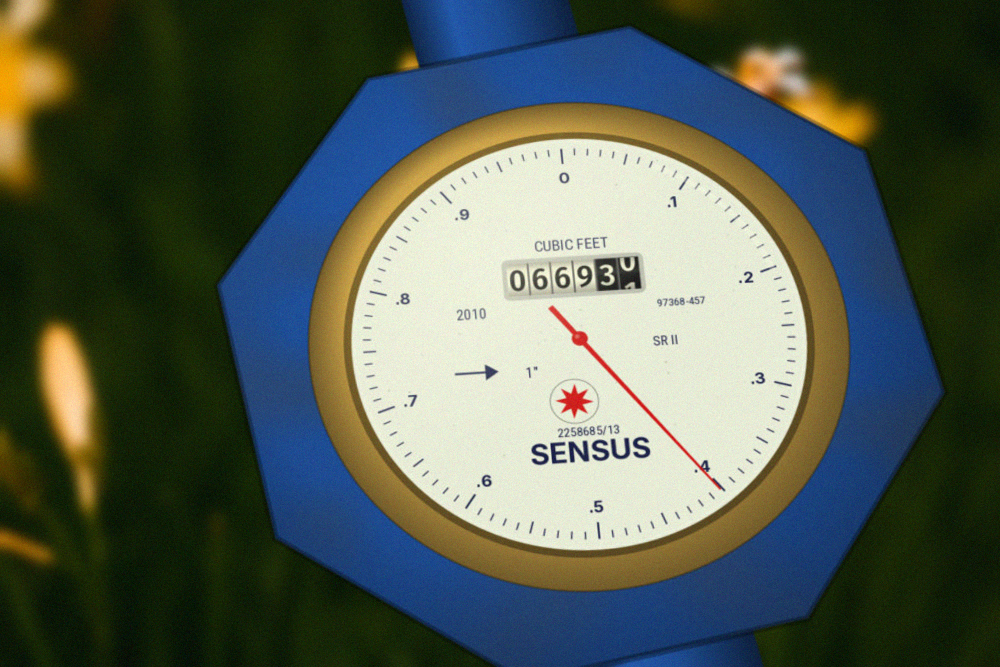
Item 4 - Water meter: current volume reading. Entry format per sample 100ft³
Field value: 66930.40ft³
